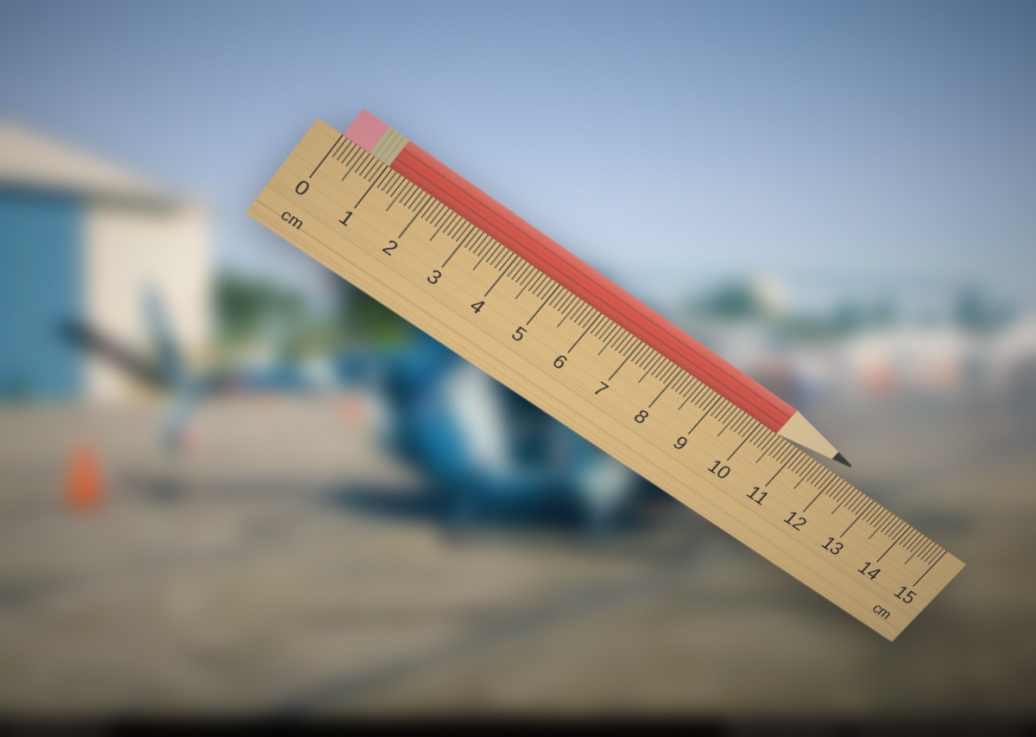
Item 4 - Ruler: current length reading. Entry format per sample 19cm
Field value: 12.1cm
